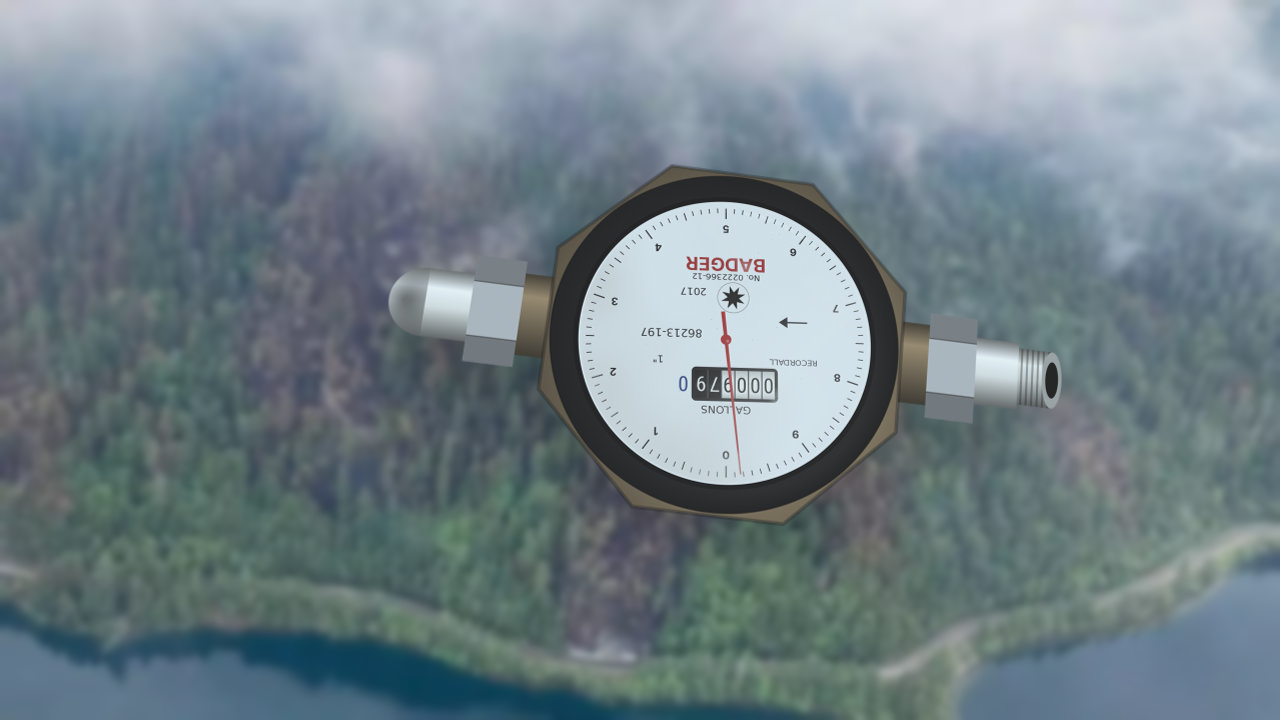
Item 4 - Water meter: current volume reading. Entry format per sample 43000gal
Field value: 9789.8gal
